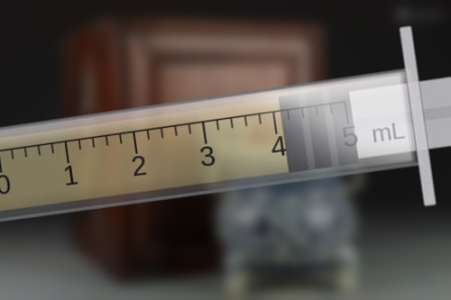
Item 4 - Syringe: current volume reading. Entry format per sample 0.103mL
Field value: 4.1mL
